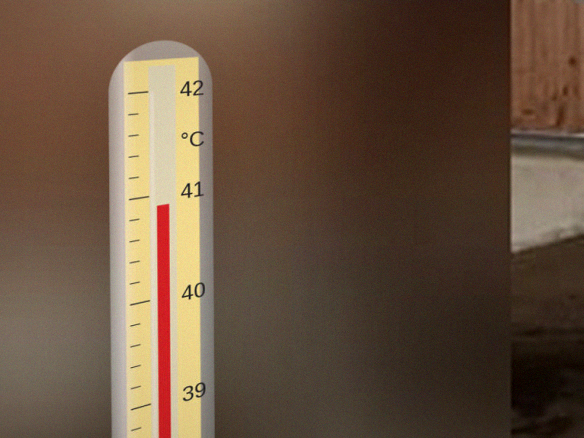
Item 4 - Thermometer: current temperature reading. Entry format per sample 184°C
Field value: 40.9°C
